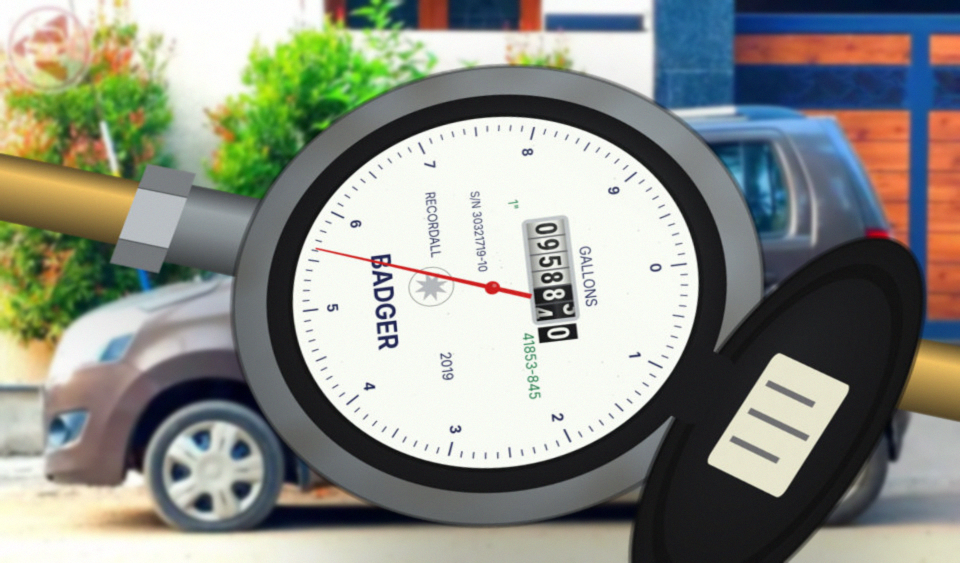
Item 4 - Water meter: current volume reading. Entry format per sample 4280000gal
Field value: 958835.6gal
